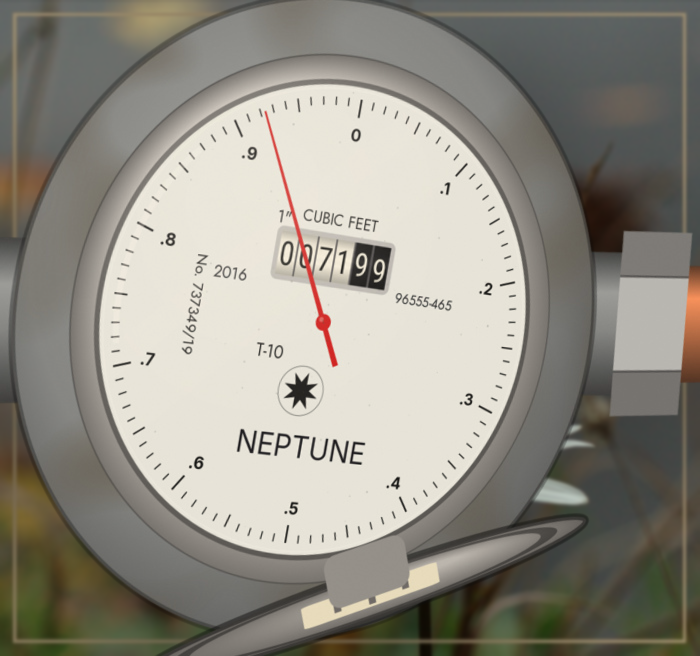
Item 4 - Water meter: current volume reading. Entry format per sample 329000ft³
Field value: 7198.92ft³
